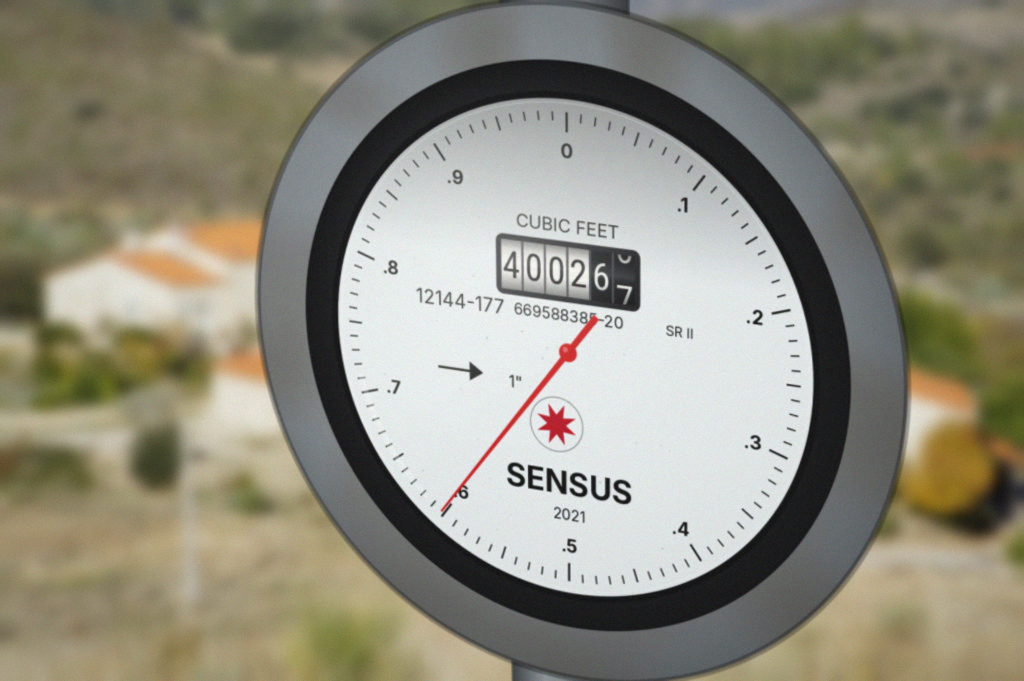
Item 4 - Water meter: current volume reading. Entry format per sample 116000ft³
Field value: 400266.60ft³
